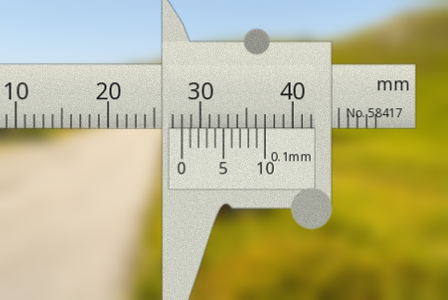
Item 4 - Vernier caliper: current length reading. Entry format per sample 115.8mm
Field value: 28.0mm
